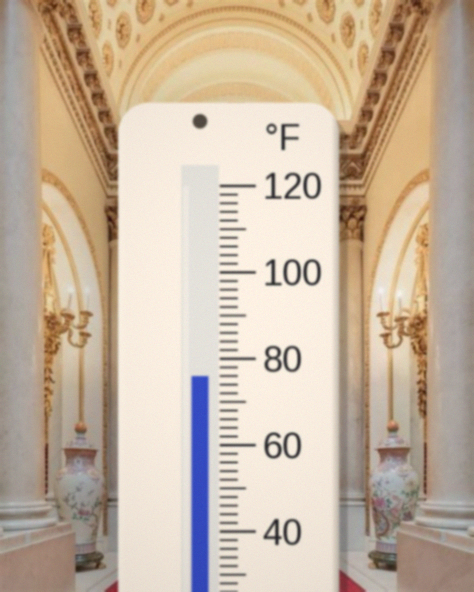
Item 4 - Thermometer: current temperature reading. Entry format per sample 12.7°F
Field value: 76°F
